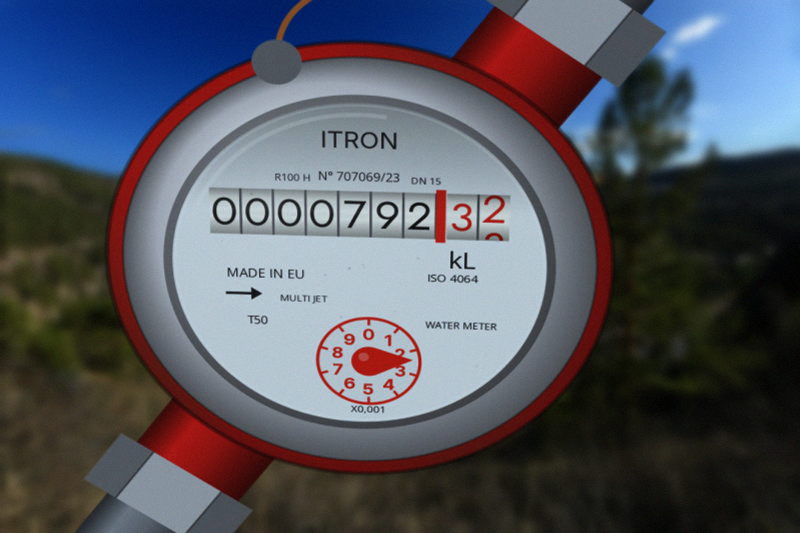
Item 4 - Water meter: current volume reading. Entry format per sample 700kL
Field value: 792.322kL
